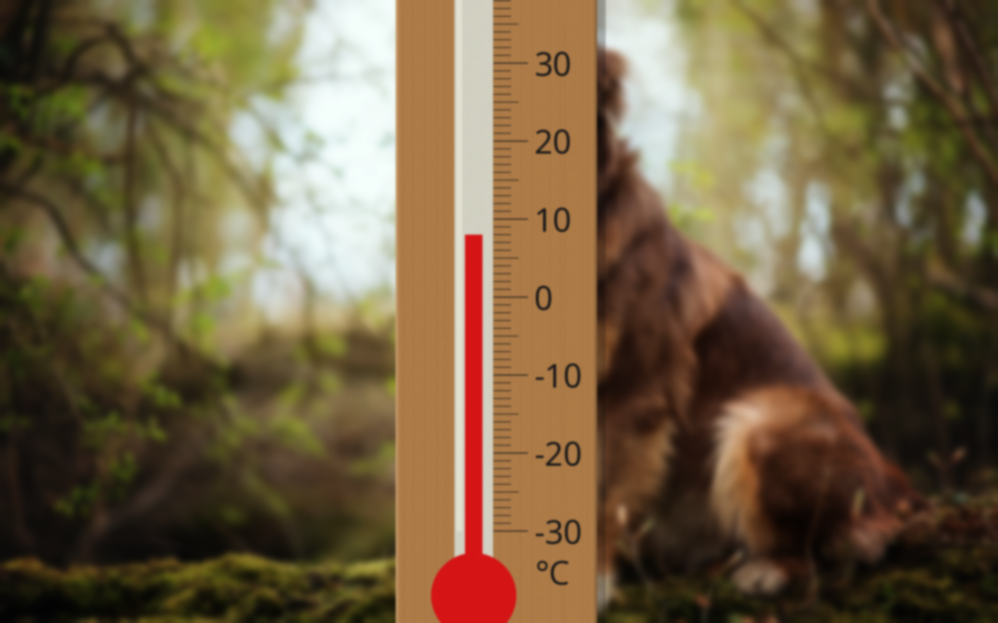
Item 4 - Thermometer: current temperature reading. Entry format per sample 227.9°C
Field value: 8°C
